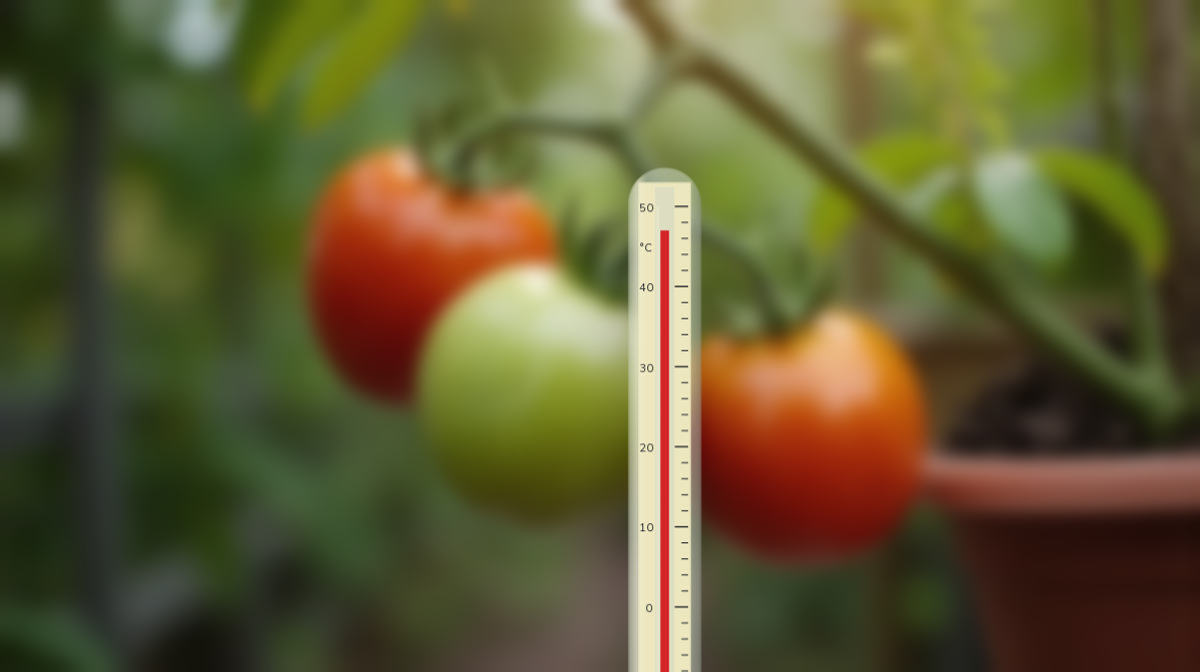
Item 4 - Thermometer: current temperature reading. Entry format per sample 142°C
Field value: 47°C
